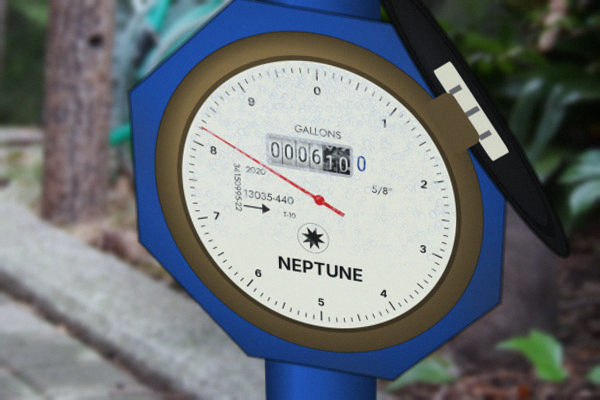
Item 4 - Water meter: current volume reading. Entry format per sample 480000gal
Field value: 6098.2gal
